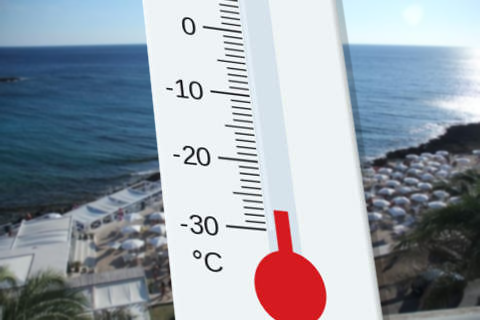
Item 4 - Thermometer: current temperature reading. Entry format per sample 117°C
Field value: -27°C
